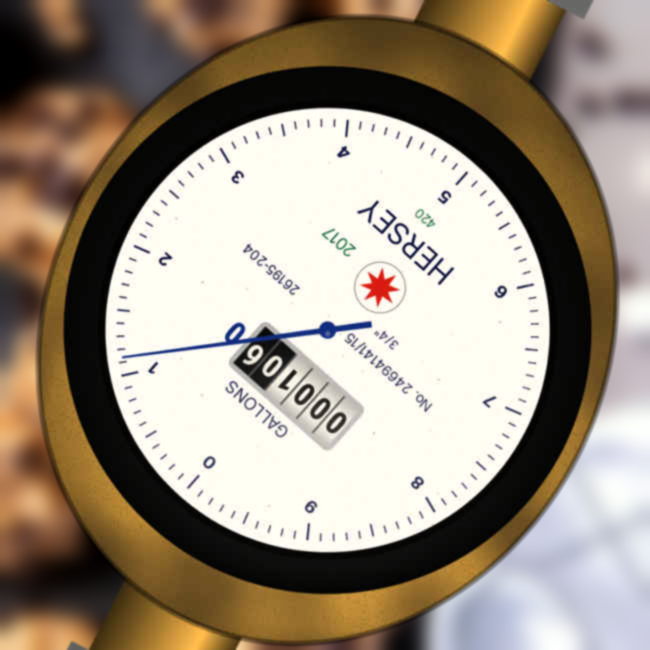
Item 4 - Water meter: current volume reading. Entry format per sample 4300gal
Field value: 1061.1gal
